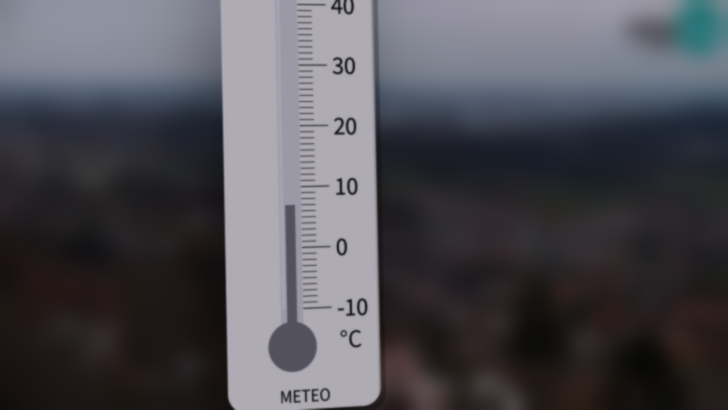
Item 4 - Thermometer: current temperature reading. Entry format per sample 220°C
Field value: 7°C
